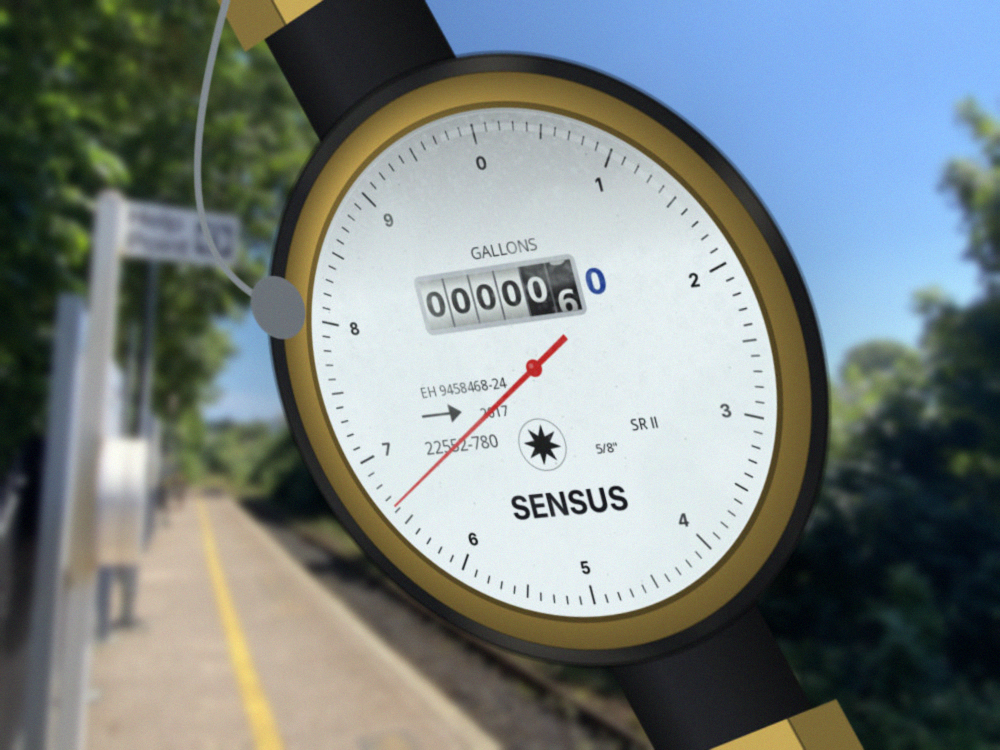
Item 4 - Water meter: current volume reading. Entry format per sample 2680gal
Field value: 56.6gal
